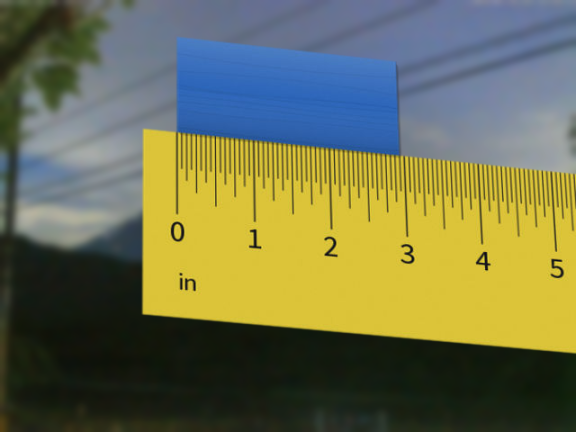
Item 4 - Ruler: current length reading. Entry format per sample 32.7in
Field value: 2.9375in
